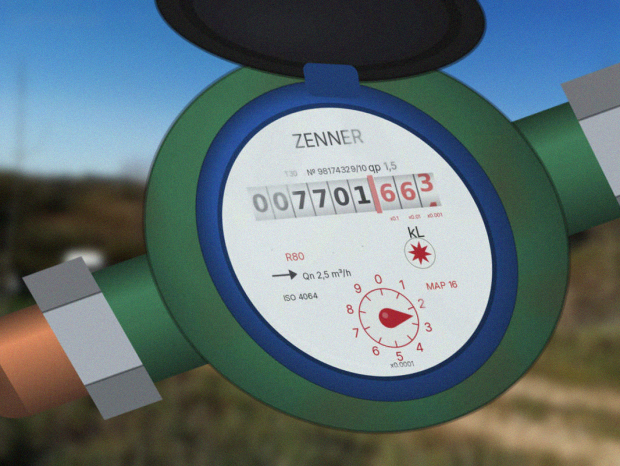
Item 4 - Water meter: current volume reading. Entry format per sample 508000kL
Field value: 7701.6632kL
